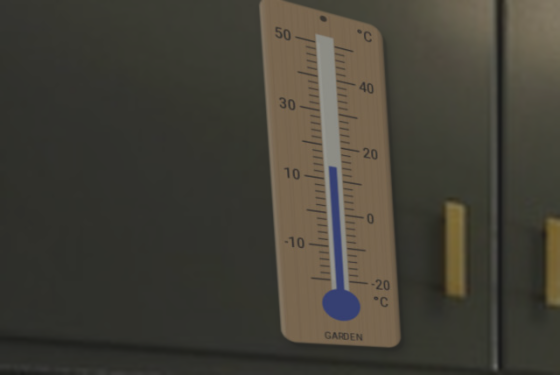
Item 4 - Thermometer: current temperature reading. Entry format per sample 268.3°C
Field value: 14°C
